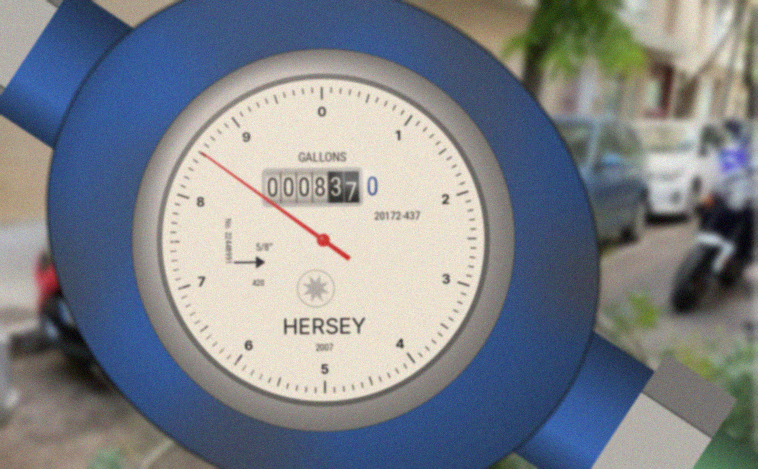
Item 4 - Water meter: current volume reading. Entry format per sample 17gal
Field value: 8368.5gal
